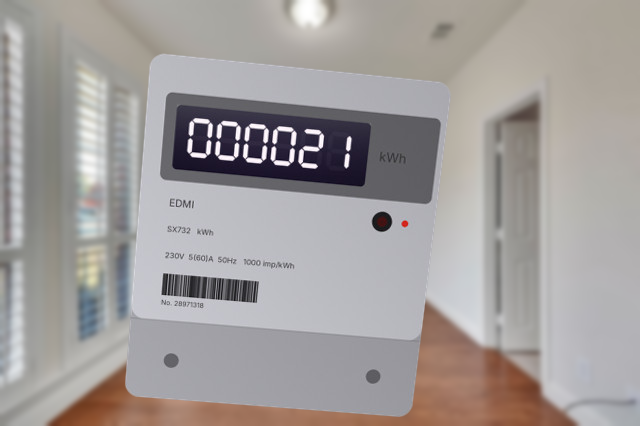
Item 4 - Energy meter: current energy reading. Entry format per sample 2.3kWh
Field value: 21kWh
